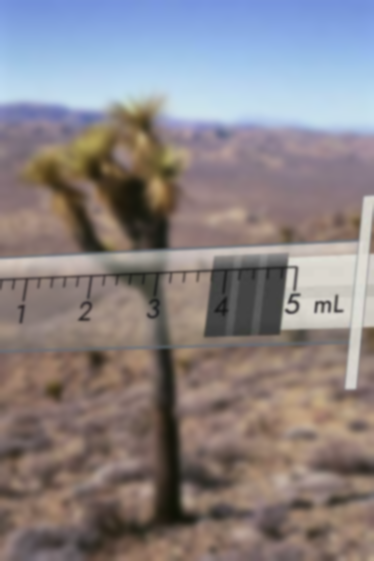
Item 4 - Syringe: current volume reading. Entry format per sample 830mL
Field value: 3.8mL
